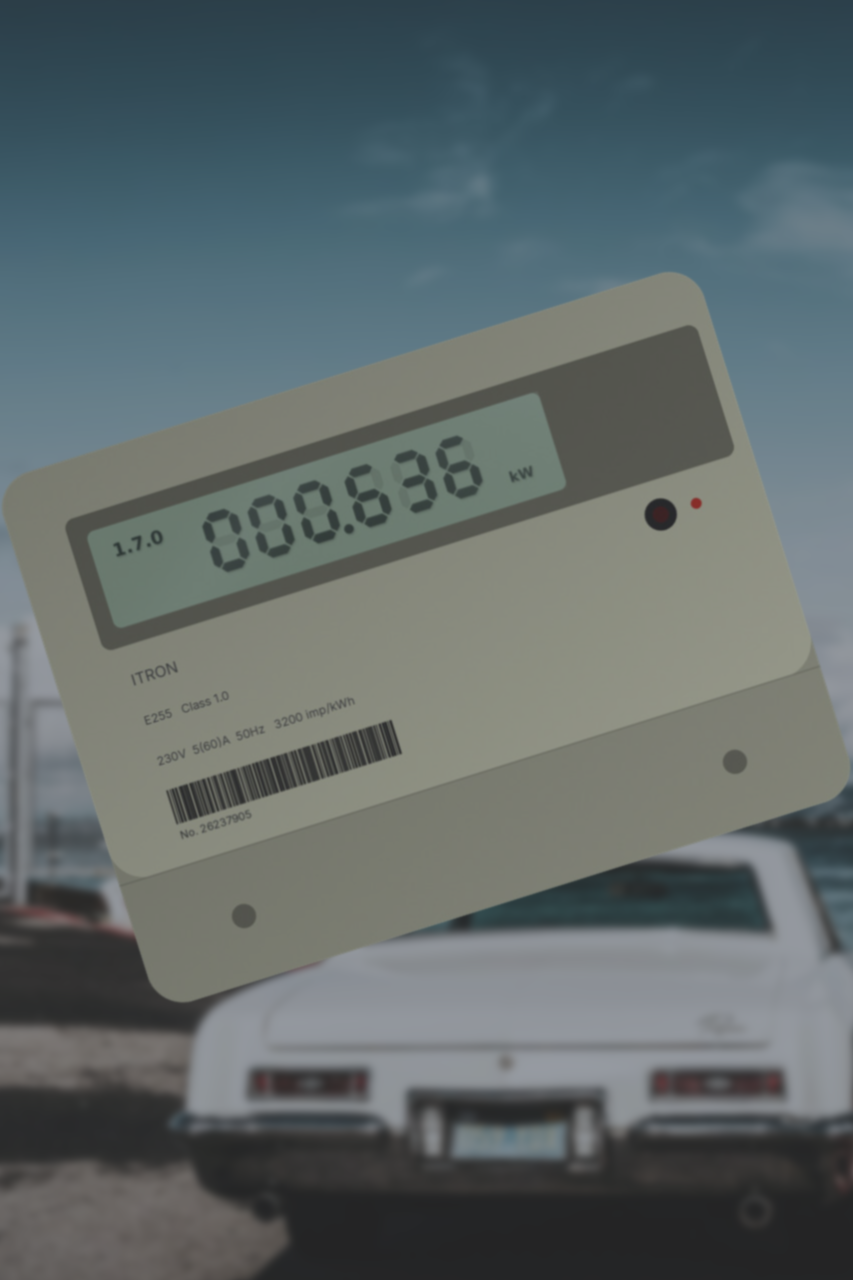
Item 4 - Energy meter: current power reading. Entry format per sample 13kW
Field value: 0.636kW
